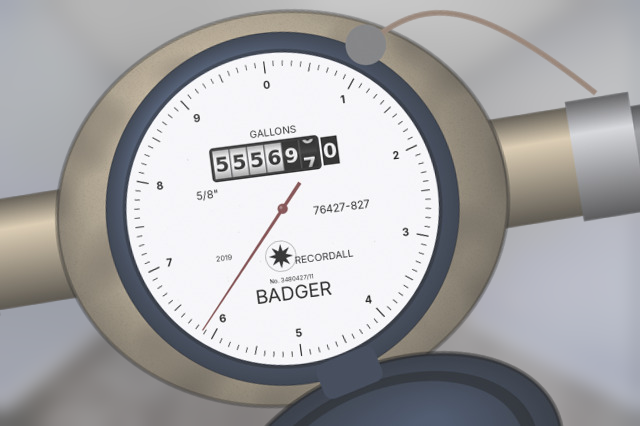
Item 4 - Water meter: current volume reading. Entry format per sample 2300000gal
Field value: 5556966.1gal
